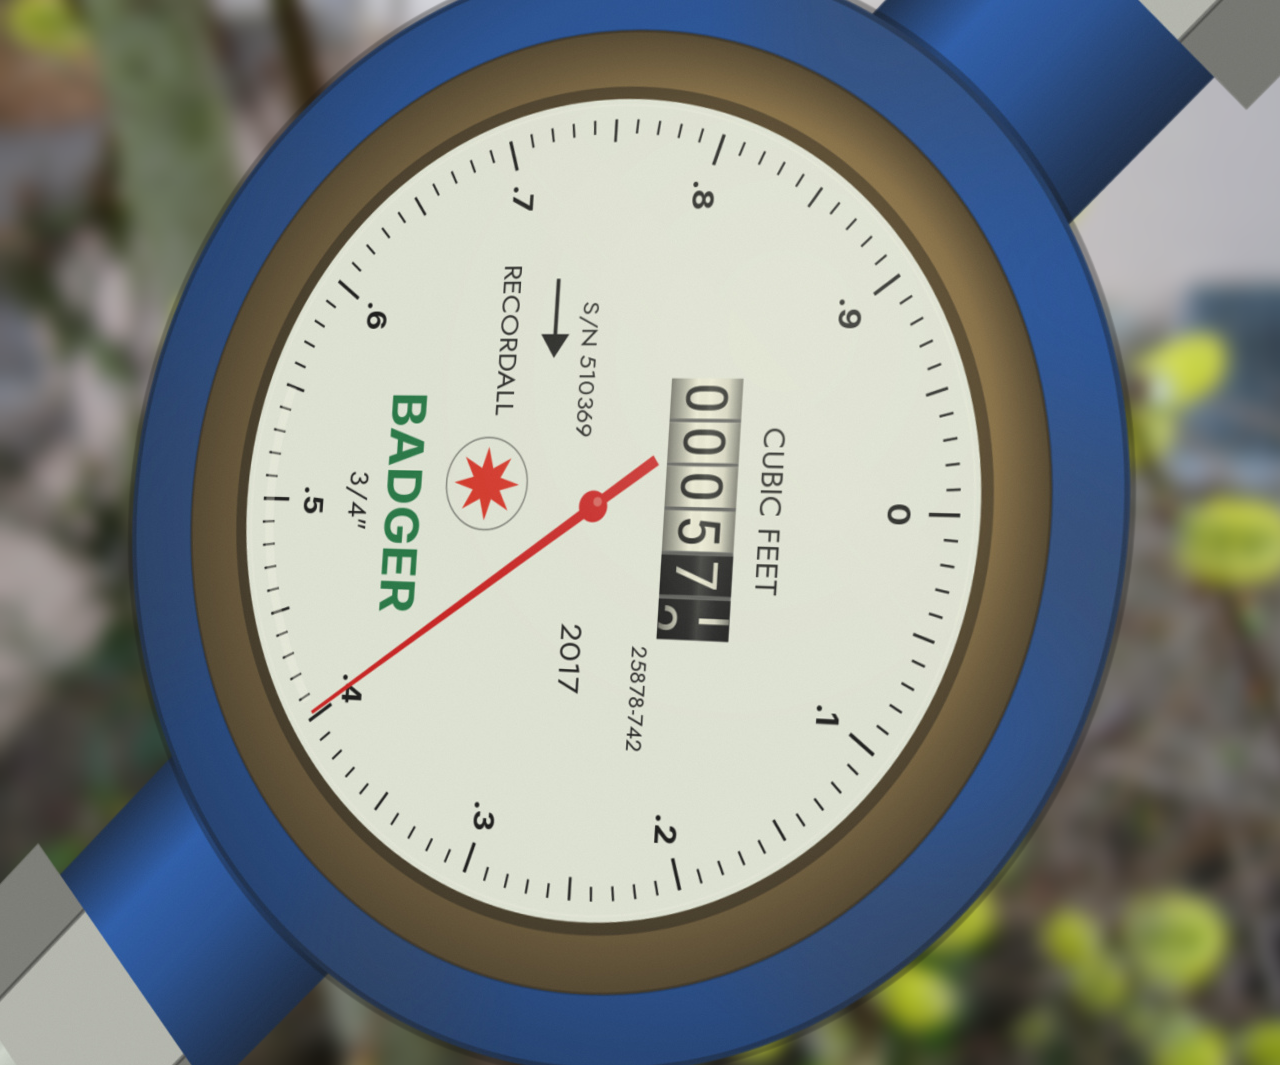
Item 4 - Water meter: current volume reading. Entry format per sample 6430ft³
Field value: 571.40ft³
